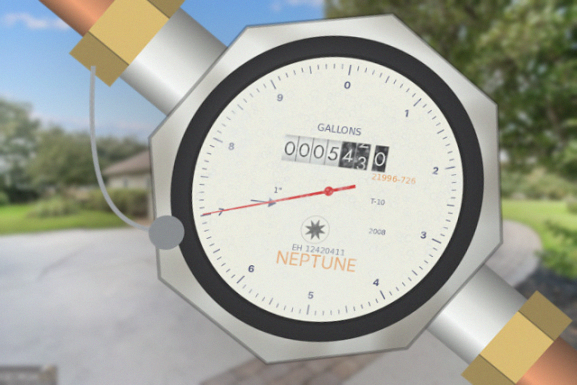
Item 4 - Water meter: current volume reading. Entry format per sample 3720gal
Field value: 5427.0gal
